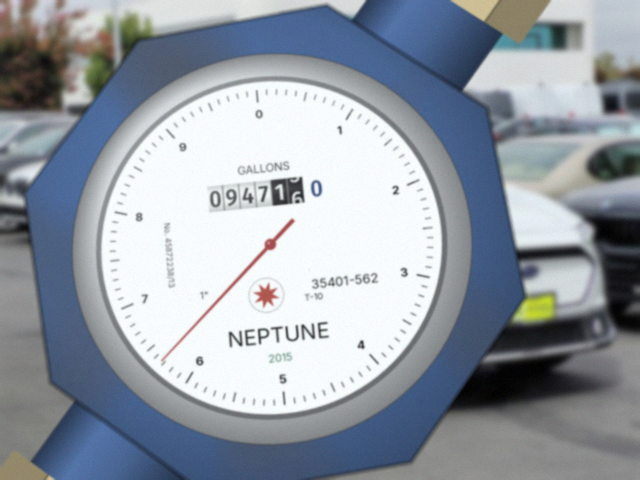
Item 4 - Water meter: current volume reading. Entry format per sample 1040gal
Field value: 947156.3gal
